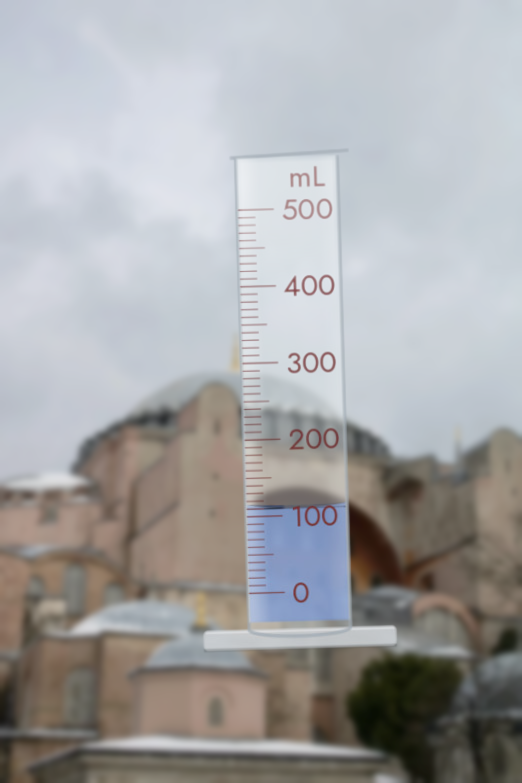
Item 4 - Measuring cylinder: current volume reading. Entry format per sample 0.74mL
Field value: 110mL
